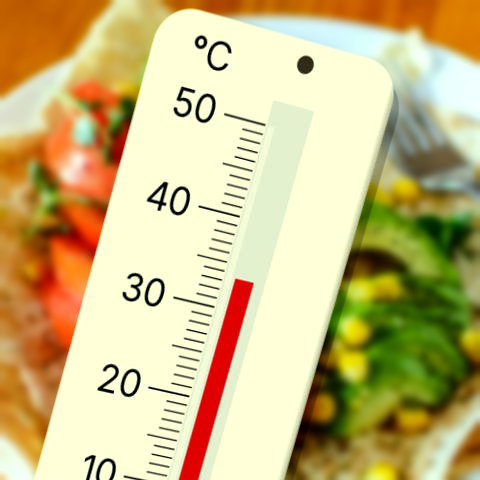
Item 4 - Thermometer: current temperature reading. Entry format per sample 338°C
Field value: 33.5°C
